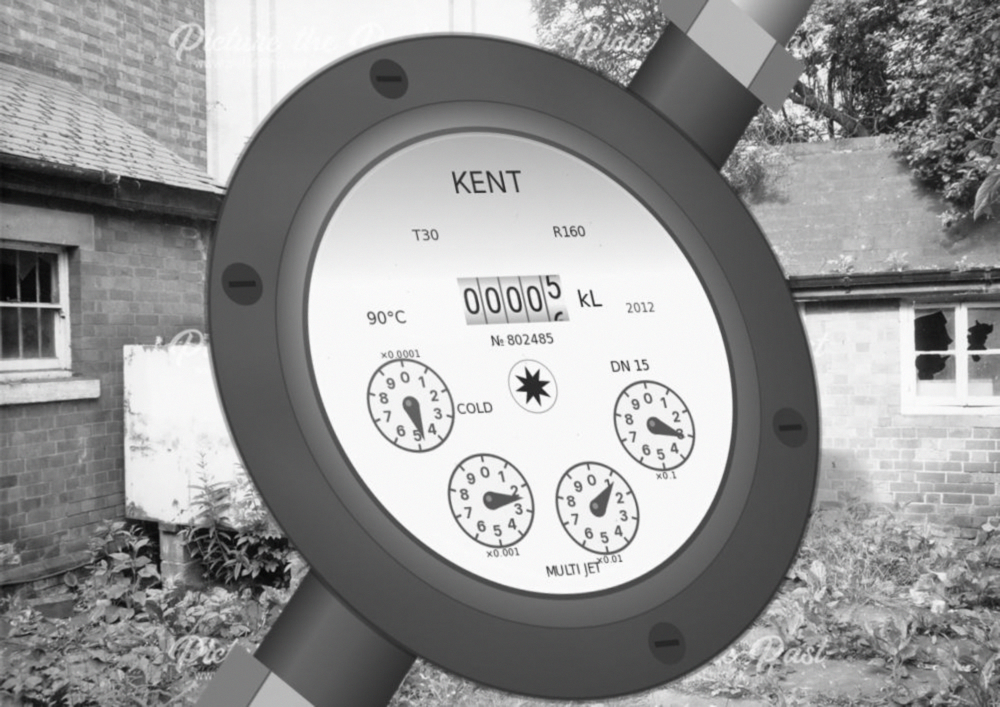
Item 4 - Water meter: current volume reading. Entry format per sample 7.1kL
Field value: 5.3124kL
